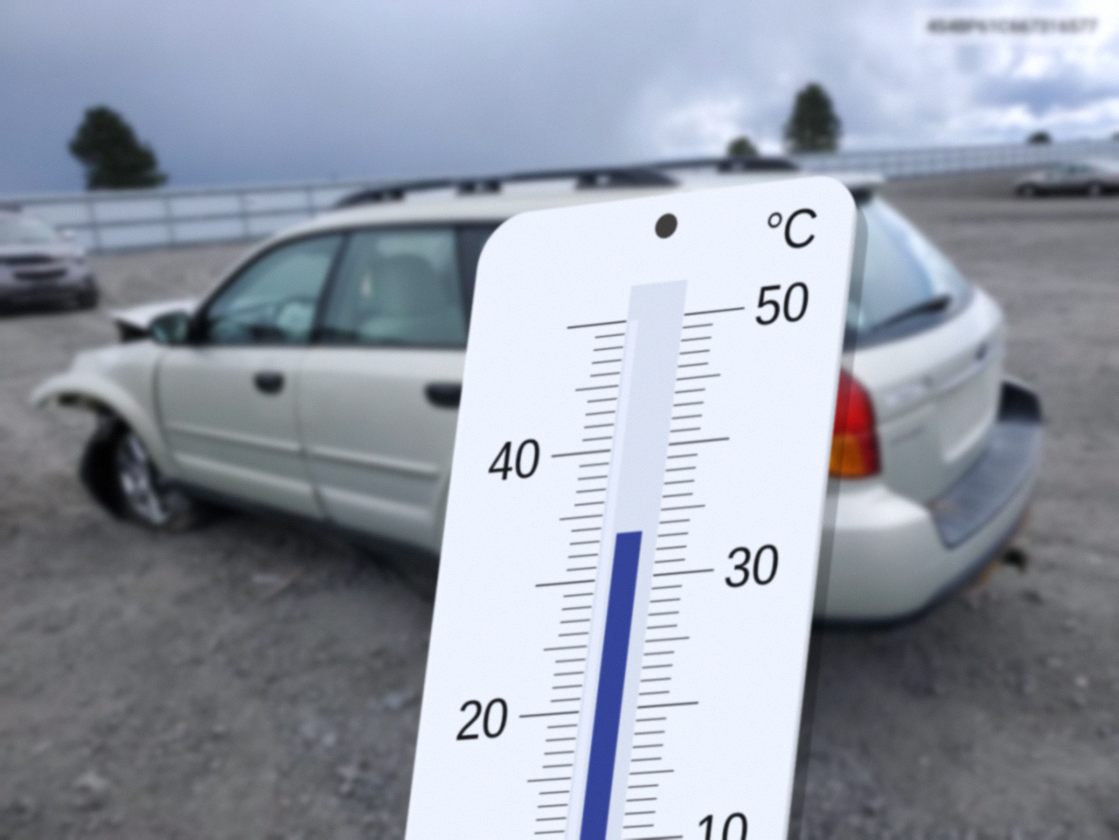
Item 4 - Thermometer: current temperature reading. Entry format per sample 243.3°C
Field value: 33.5°C
